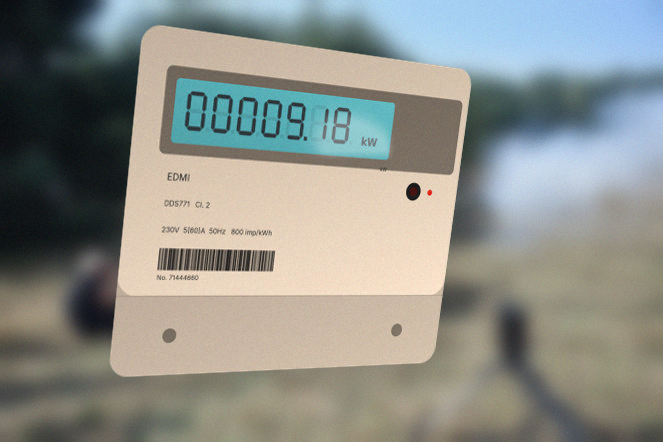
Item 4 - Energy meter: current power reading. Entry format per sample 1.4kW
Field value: 9.18kW
